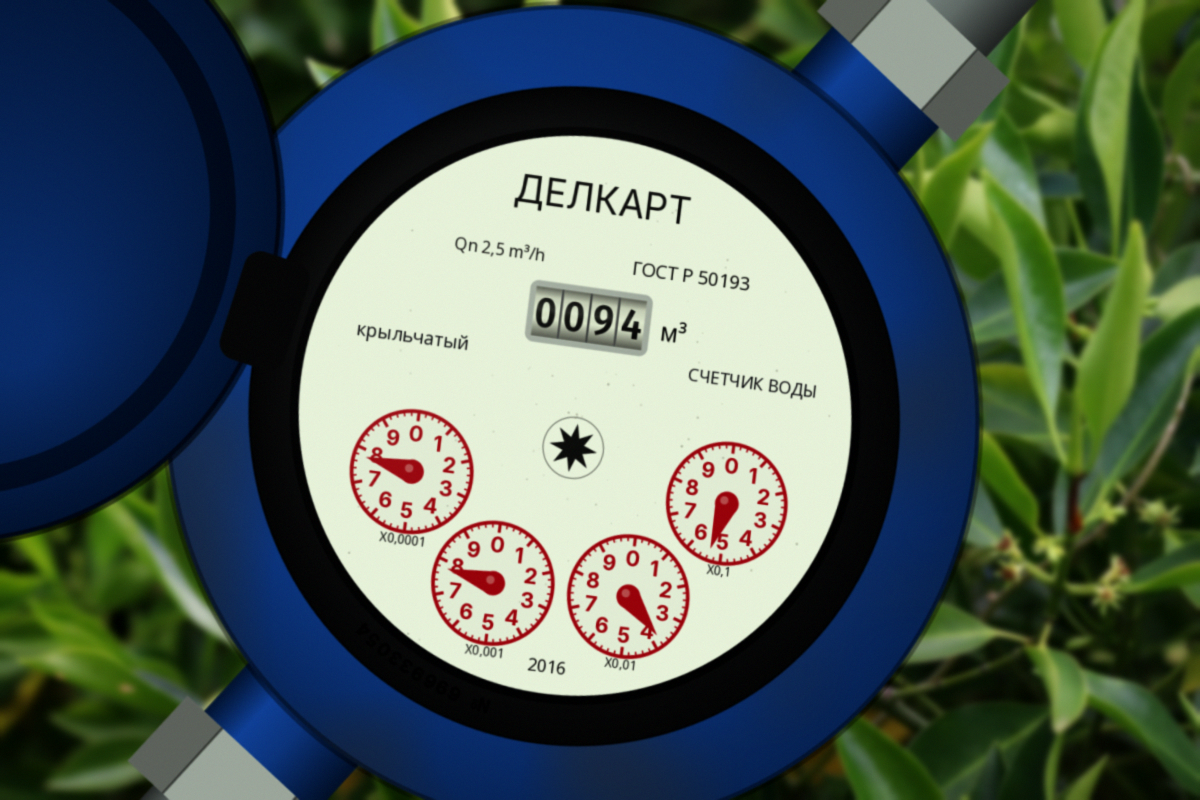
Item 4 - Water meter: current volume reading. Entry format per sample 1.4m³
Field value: 94.5377m³
